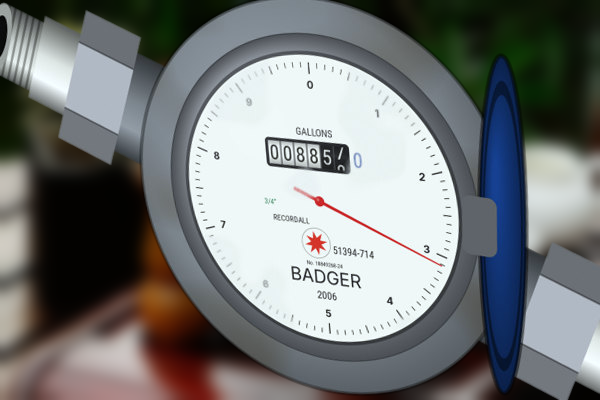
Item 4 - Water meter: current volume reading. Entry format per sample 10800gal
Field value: 88573.1gal
